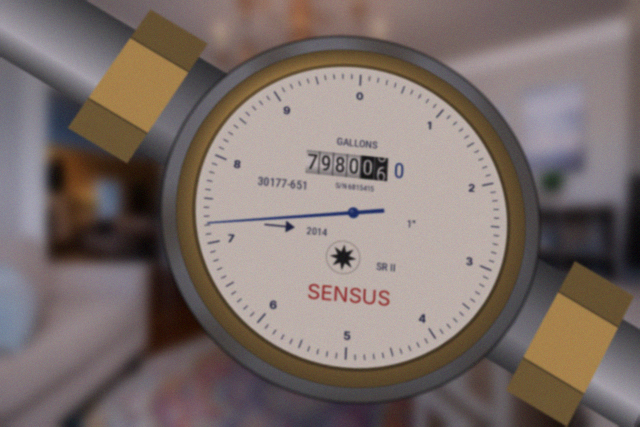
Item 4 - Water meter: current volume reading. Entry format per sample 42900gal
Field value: 7980057.2gal
